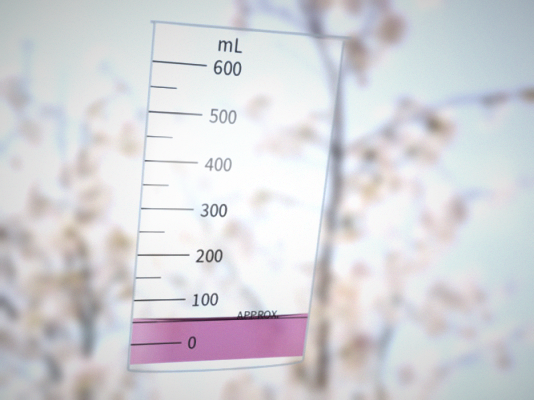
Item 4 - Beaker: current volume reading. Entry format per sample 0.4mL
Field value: 50mL
